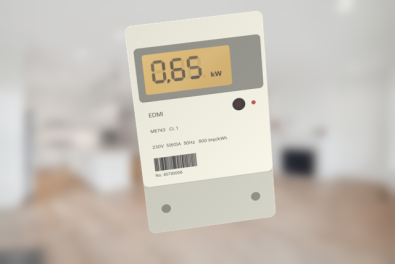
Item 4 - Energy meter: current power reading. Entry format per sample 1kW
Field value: 0.65kW
